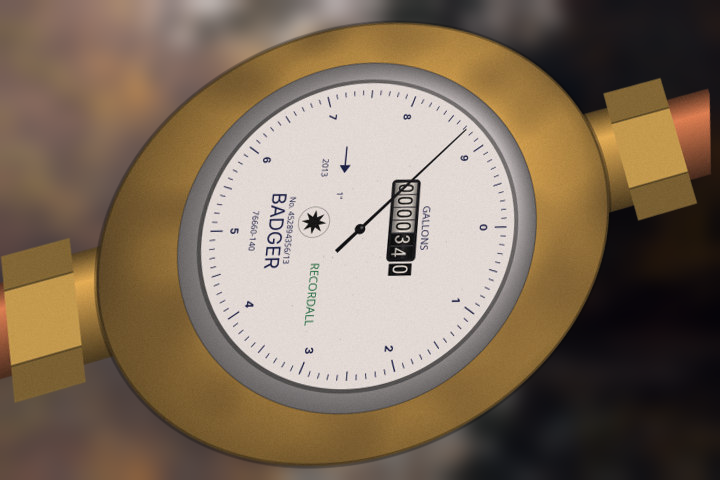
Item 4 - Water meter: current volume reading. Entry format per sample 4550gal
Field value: 338.7gal
